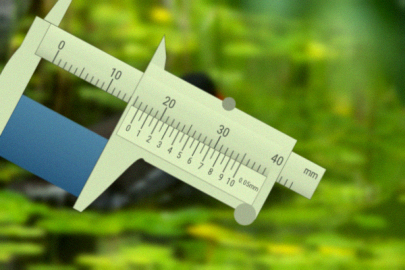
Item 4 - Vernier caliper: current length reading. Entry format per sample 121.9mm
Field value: 16.0mm
